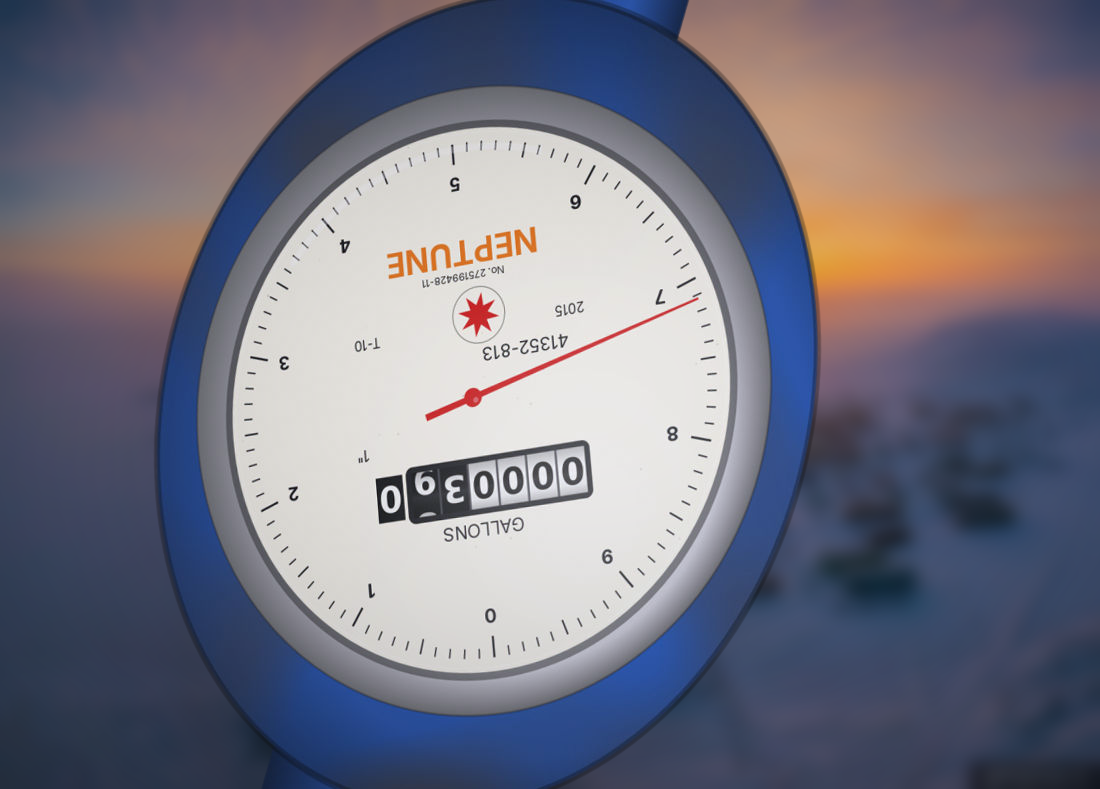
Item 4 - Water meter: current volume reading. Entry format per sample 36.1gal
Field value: 387.1gal
